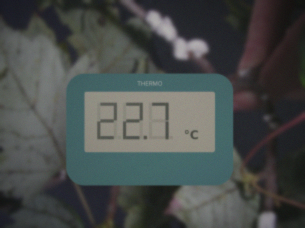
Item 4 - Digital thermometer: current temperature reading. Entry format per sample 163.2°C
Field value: 22.7°C
